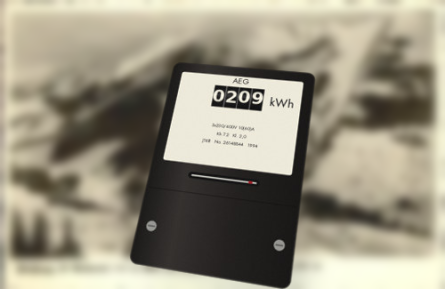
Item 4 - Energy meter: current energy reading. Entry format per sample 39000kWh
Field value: 209kWh
